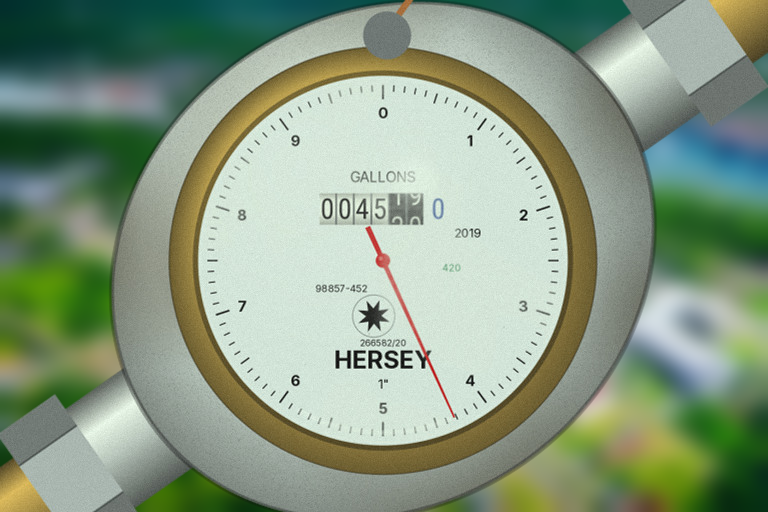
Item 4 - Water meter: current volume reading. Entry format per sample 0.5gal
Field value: 45194.3gal
